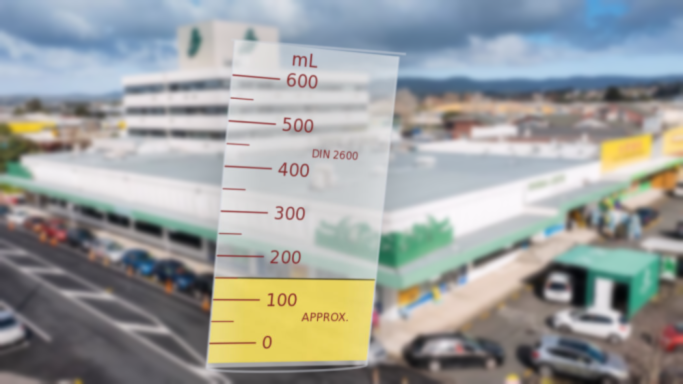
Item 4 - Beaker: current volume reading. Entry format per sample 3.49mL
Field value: 150mL
